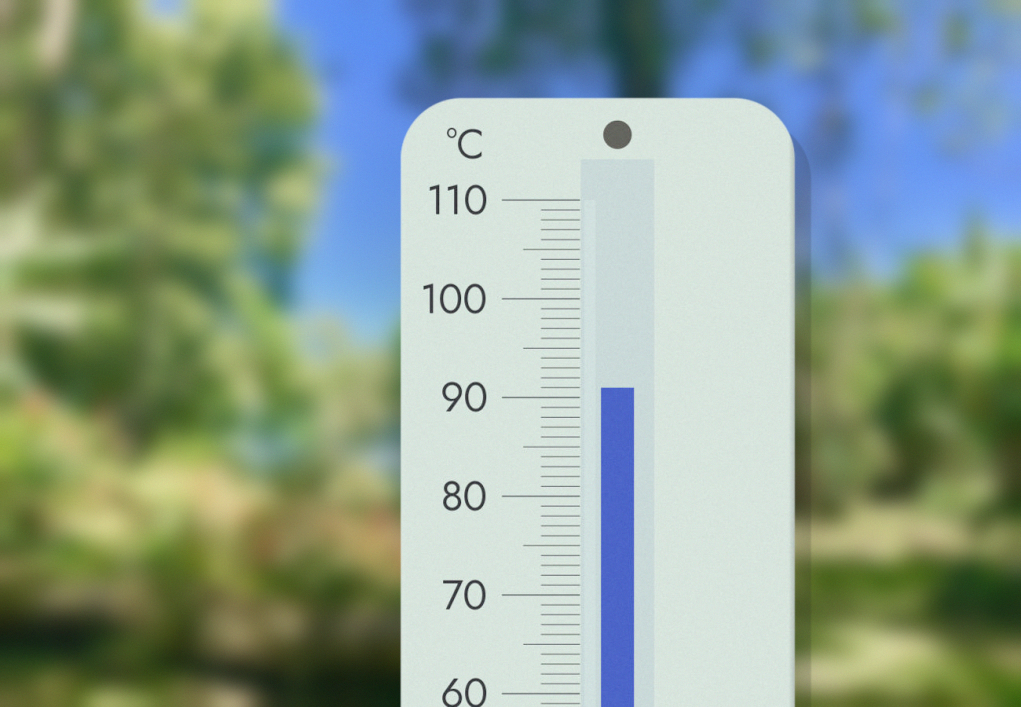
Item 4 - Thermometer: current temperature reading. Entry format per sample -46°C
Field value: 91°C
